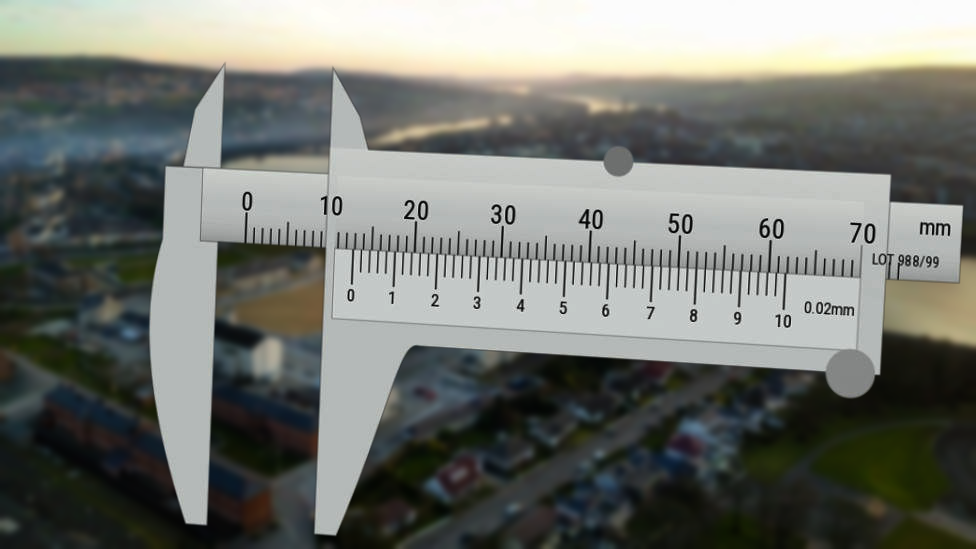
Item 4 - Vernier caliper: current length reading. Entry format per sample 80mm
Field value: 12.8mm
